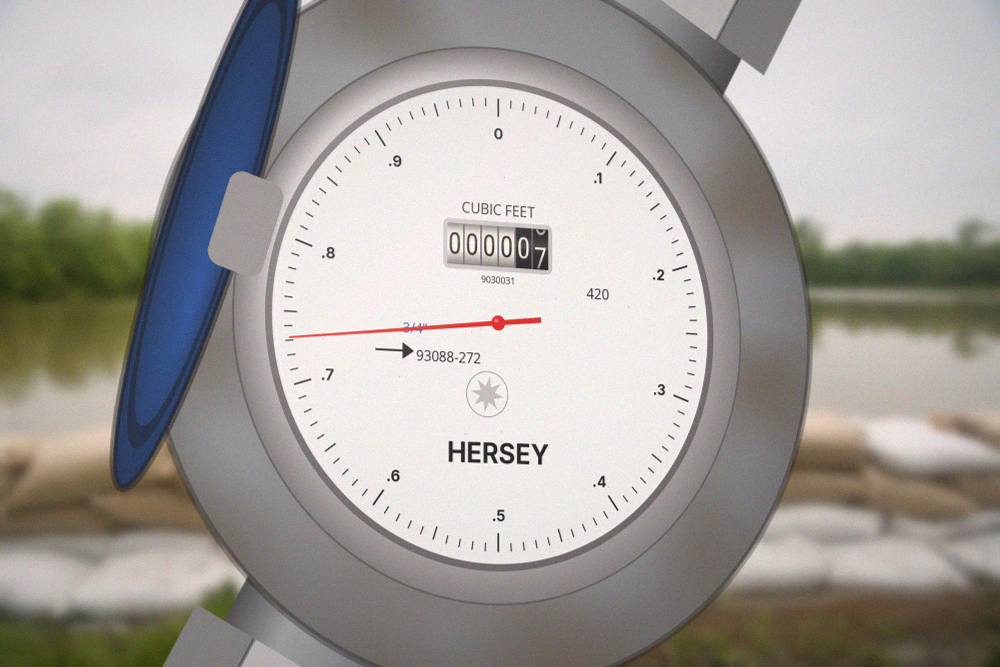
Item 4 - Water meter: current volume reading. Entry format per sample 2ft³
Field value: 6.73ft³
